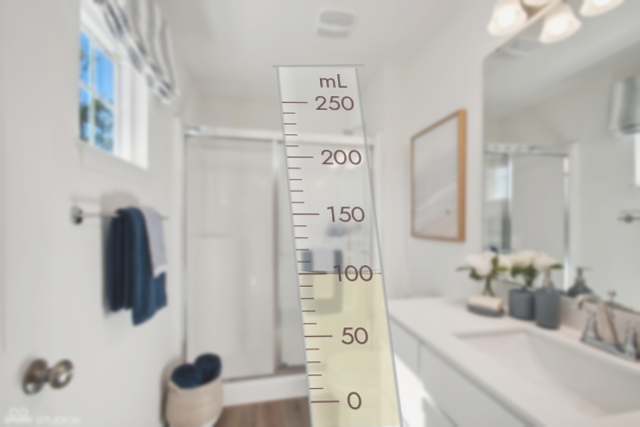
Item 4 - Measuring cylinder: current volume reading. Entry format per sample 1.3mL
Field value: 100mL
